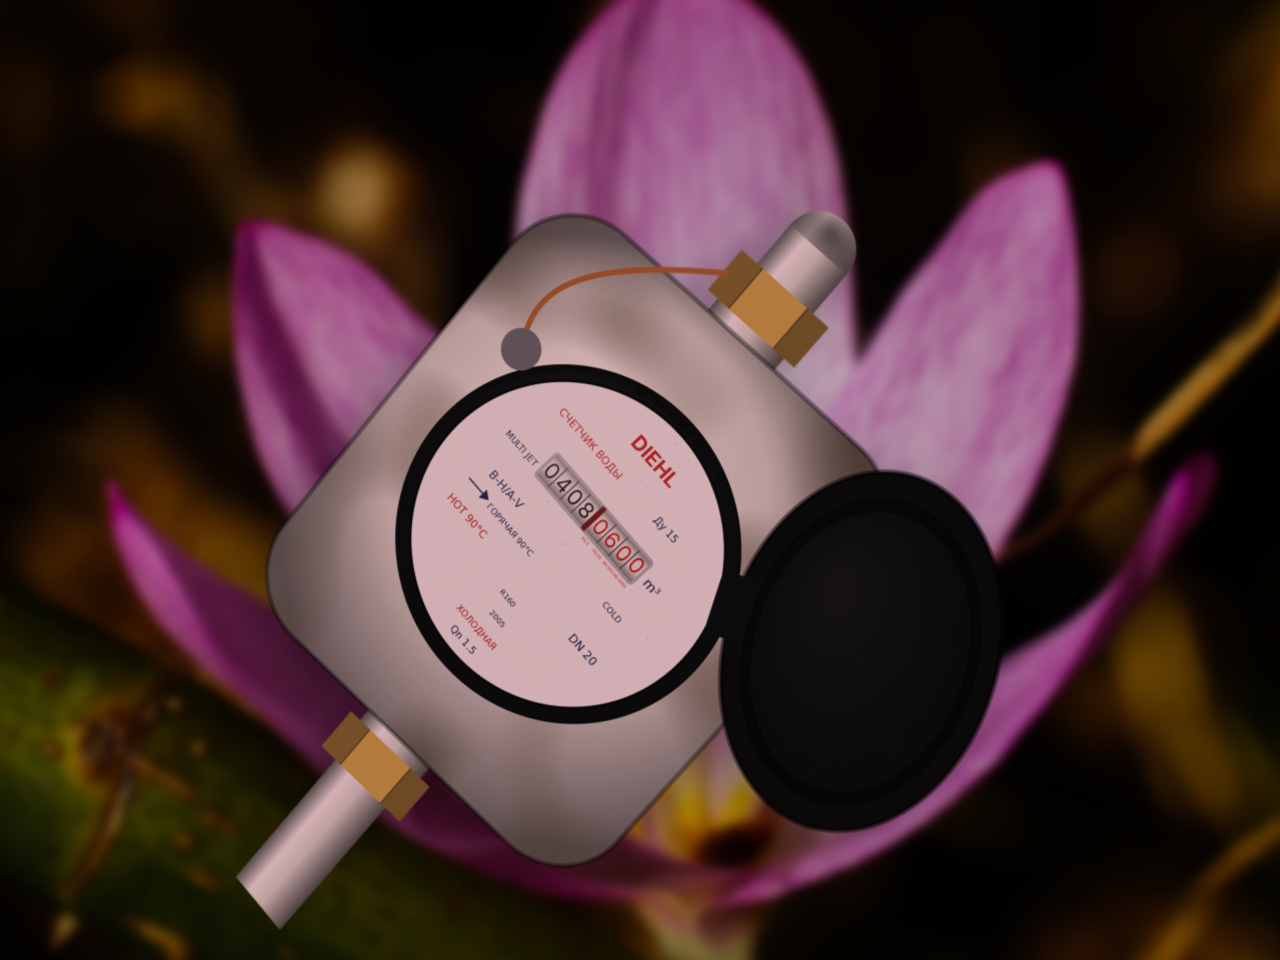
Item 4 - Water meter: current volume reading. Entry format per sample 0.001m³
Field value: 408.0600m³
